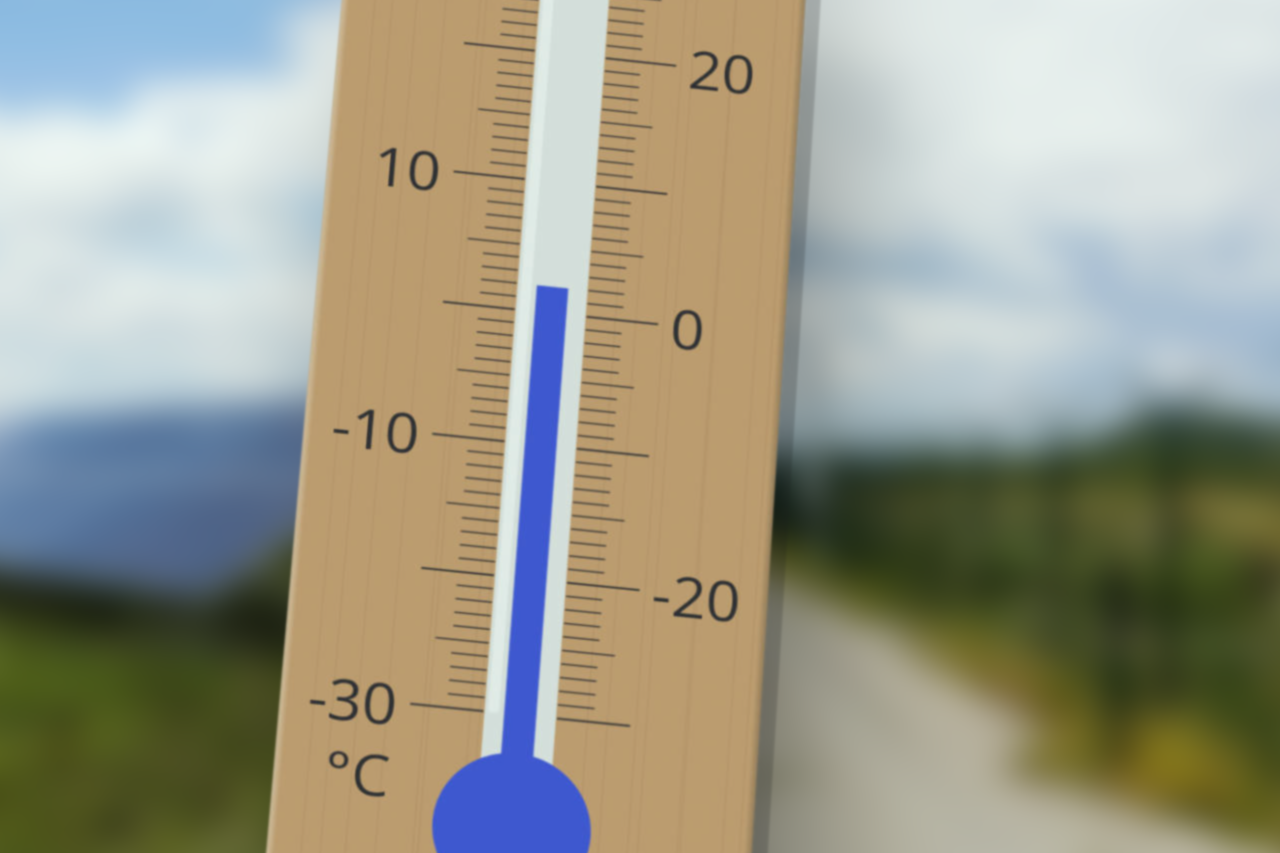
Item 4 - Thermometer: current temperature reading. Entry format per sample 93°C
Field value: 2°C
